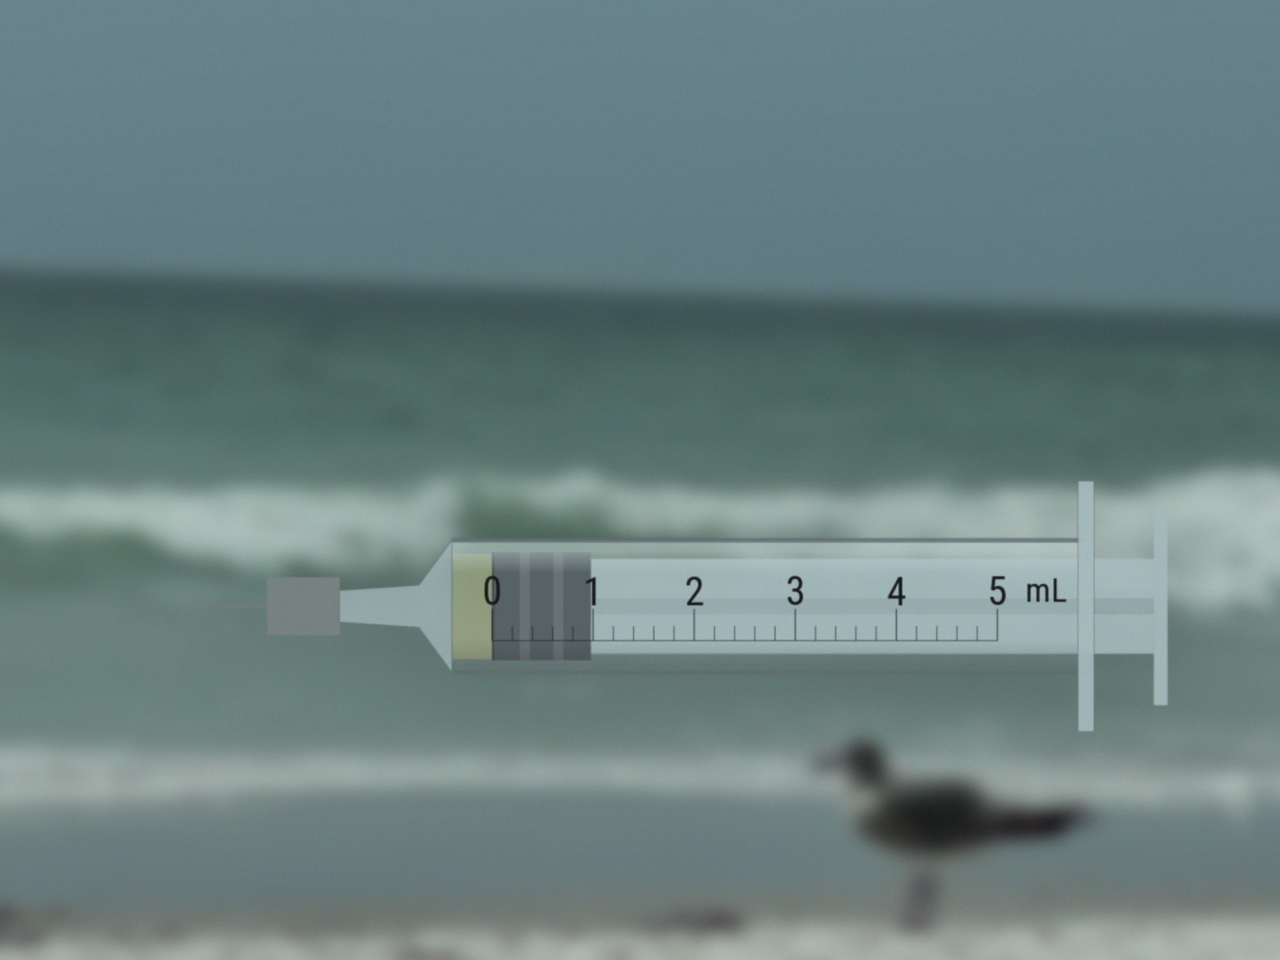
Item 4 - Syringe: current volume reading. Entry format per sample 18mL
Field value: 0mL
